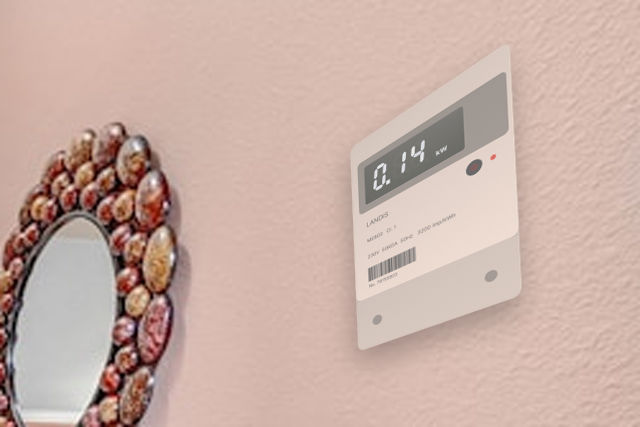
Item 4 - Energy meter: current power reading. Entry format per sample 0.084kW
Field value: 0.14kW
